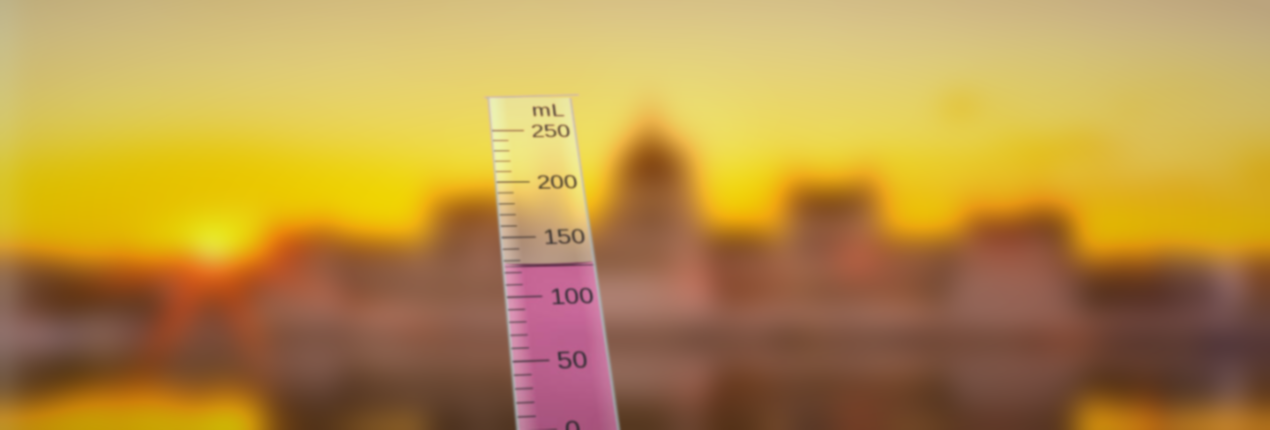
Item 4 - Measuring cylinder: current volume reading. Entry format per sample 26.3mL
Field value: 125mL
